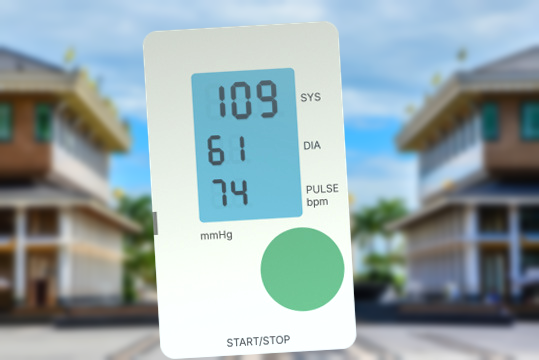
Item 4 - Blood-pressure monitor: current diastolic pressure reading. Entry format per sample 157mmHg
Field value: 61mmHg
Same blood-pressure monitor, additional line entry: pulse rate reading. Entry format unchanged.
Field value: 74bpm
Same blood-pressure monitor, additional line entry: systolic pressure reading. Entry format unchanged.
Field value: 109mmHg
